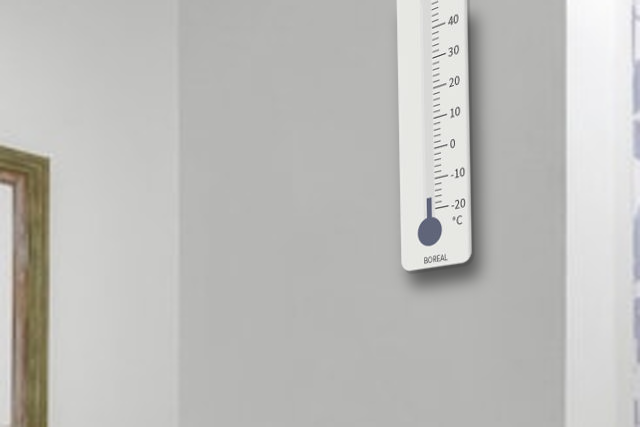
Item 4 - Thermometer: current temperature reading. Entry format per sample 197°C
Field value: -16°C
